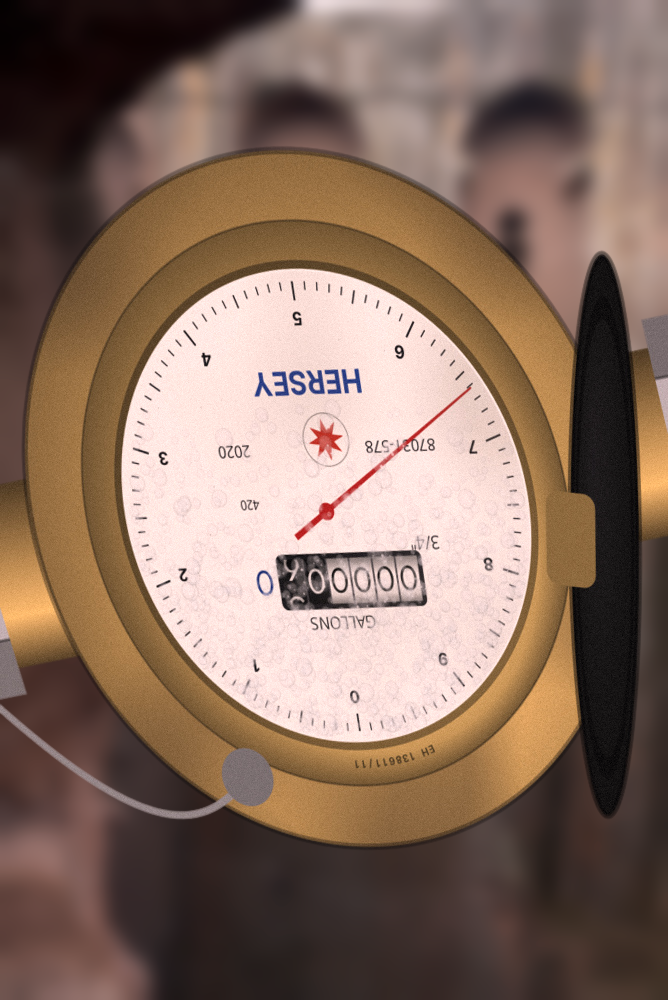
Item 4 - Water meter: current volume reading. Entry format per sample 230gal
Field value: 56.6gal
